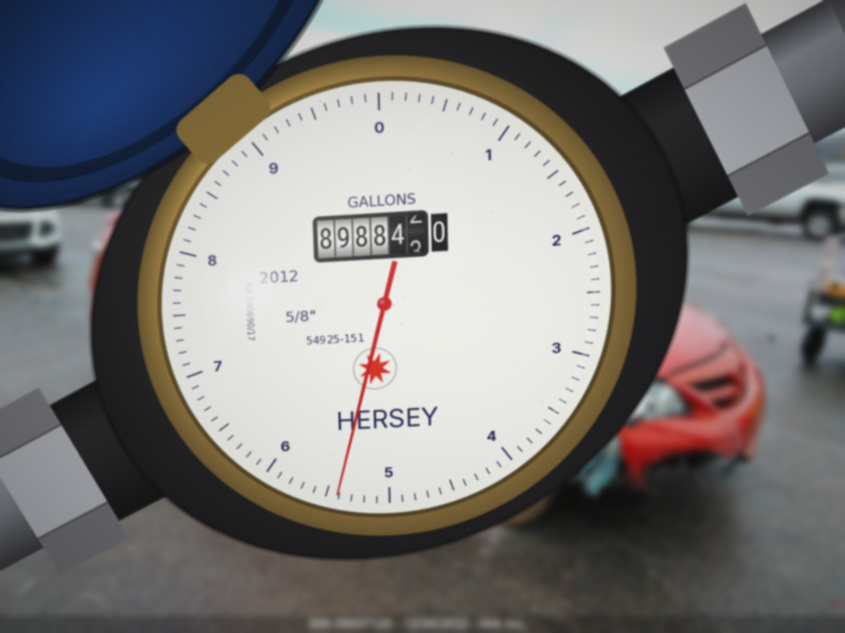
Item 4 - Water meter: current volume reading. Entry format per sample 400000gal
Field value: 8988425.4gal
